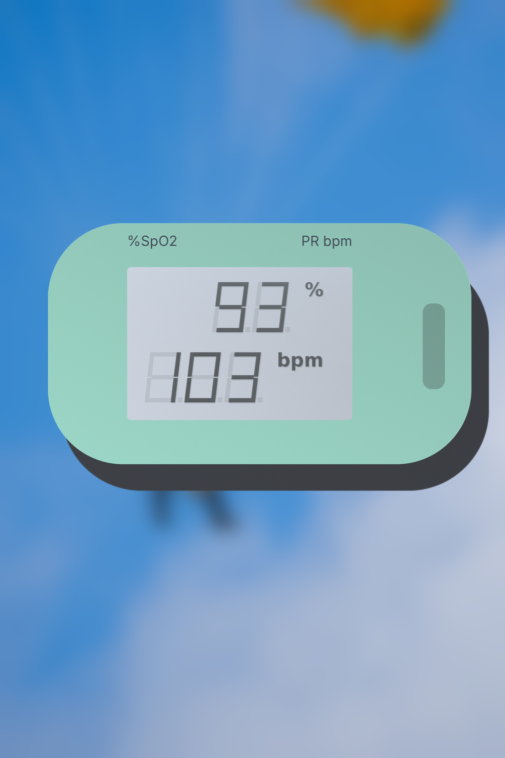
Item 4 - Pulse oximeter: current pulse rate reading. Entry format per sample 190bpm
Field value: 103bpm
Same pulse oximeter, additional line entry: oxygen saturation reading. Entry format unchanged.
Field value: 93%
